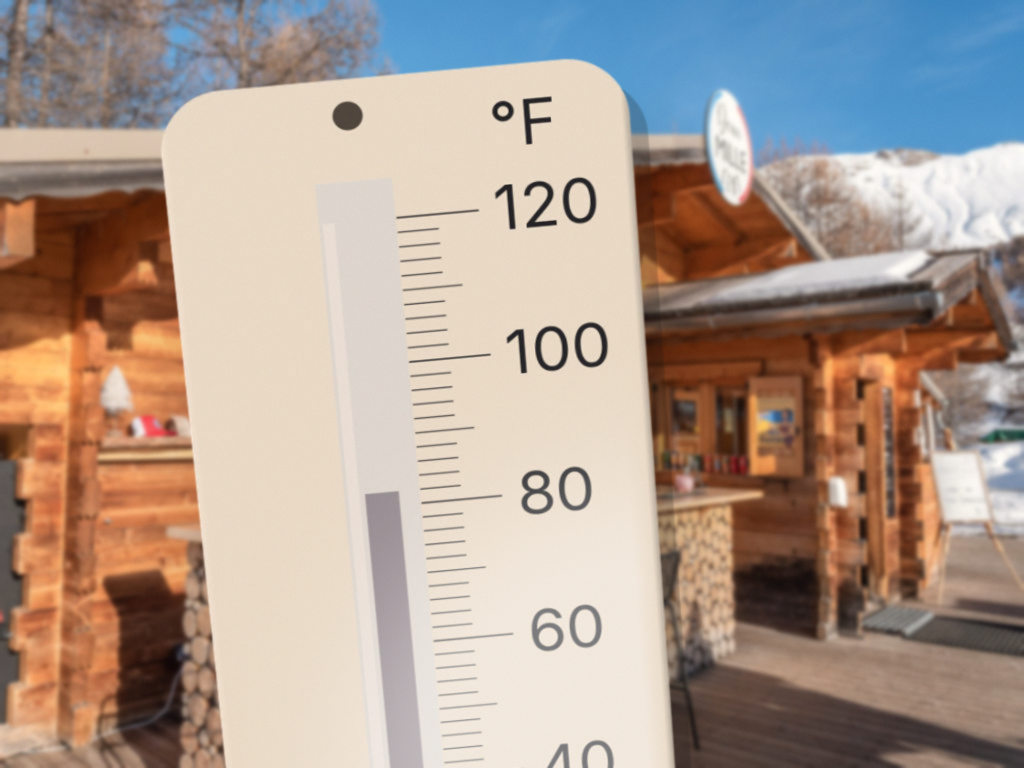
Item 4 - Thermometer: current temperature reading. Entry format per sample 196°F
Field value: 82°F
